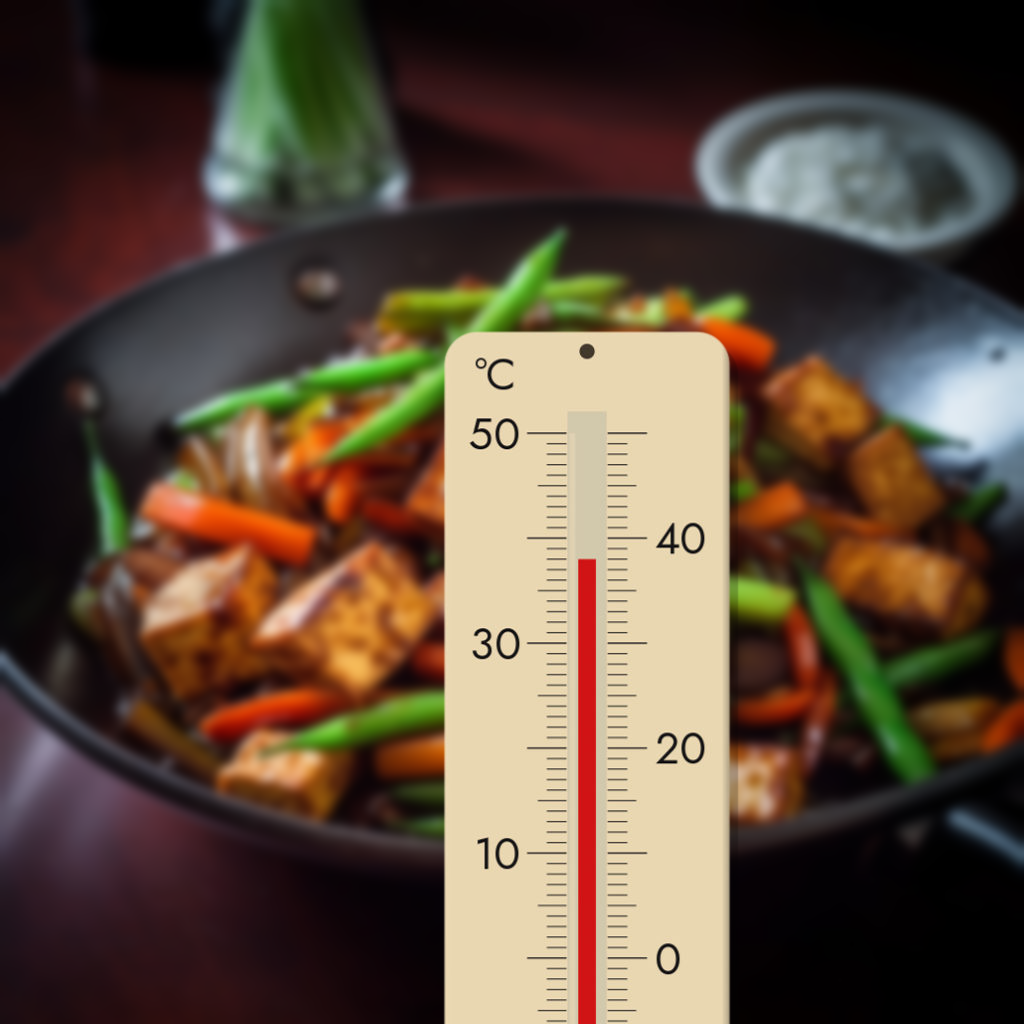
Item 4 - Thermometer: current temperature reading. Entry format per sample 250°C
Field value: 38°C
